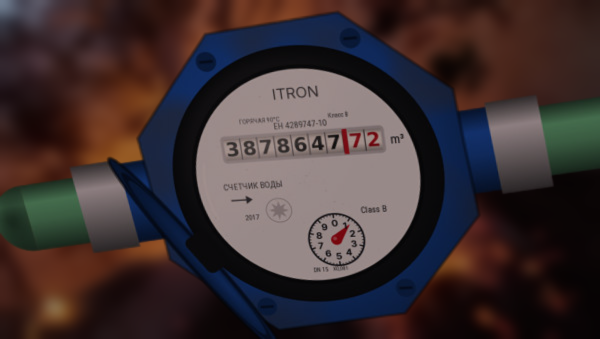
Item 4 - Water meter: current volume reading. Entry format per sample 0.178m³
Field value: 3878647.721m³
